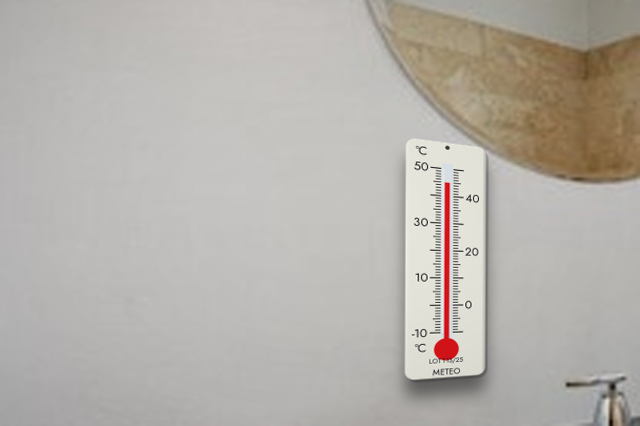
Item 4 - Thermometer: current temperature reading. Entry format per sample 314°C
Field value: 45°C
